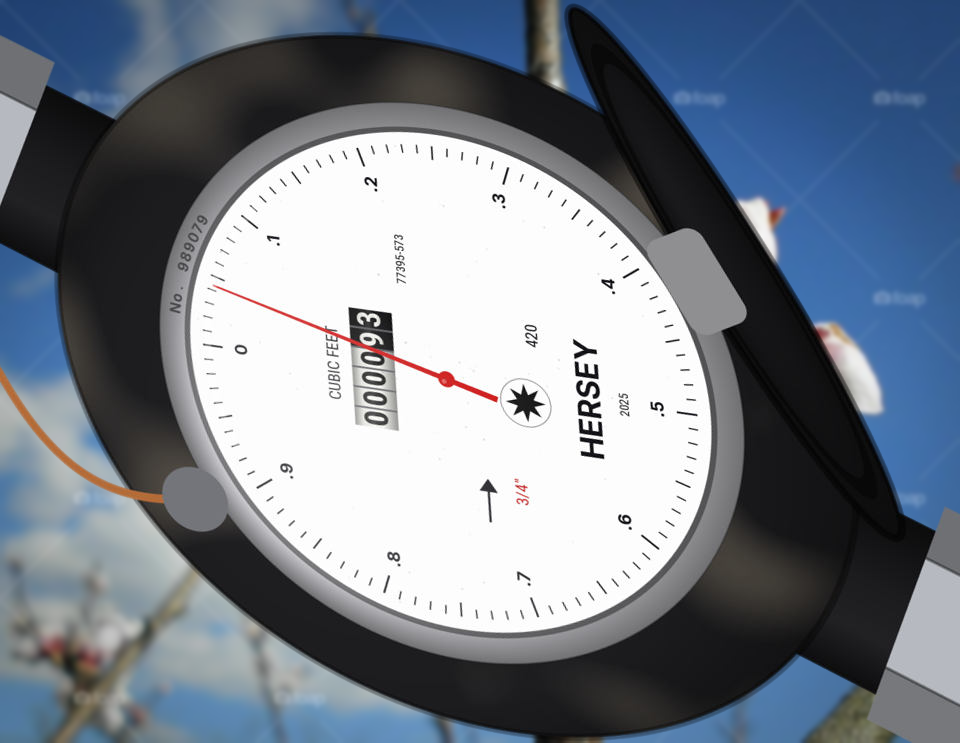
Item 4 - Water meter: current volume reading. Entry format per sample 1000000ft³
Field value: 93.04ft³
